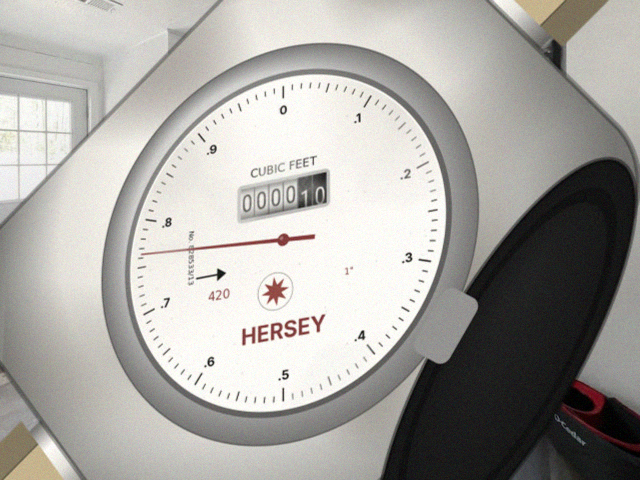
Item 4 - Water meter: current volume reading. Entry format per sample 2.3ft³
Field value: 9.76ft³
